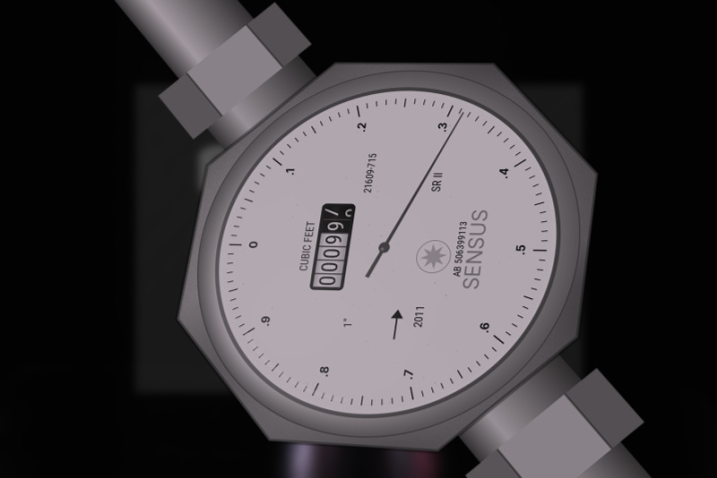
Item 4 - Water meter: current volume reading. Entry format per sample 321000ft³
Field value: 997.31ft³
